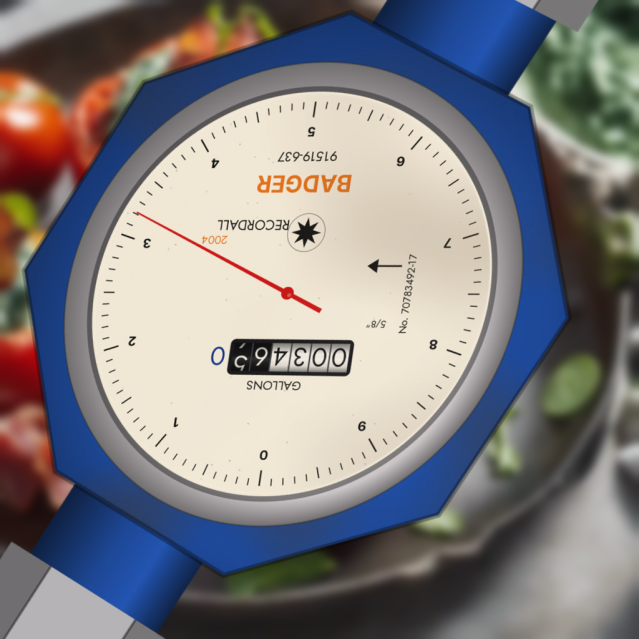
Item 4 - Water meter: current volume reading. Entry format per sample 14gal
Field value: 34653.2gal
